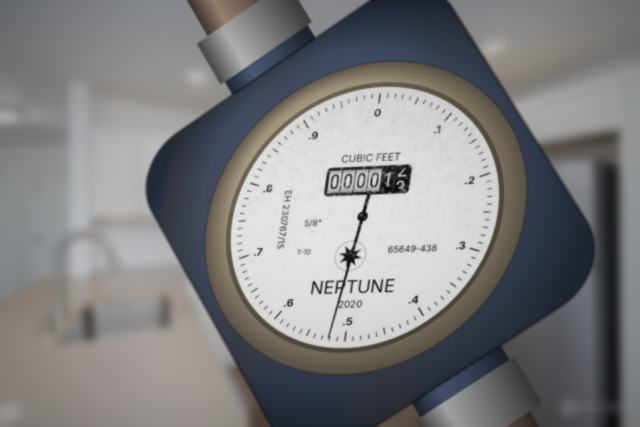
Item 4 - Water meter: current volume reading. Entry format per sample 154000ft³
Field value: 12.52ft³
